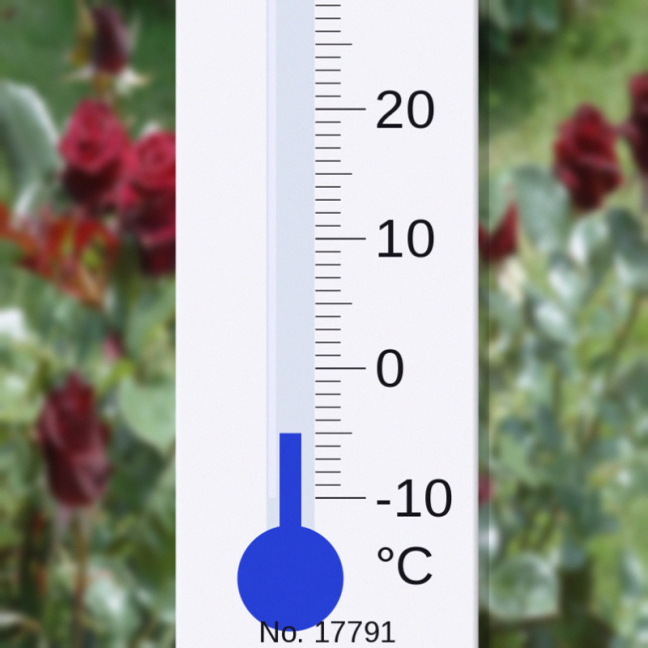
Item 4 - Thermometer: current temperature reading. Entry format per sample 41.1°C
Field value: -5°C
